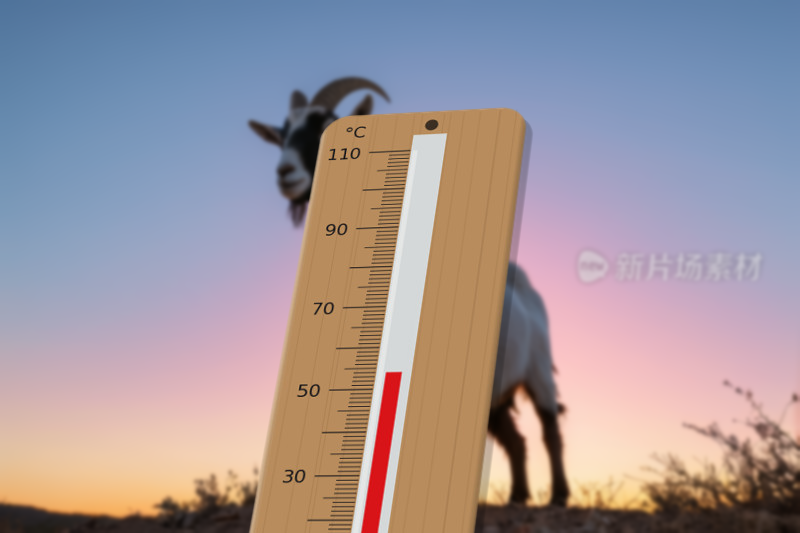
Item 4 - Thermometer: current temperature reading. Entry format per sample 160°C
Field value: 54°C
